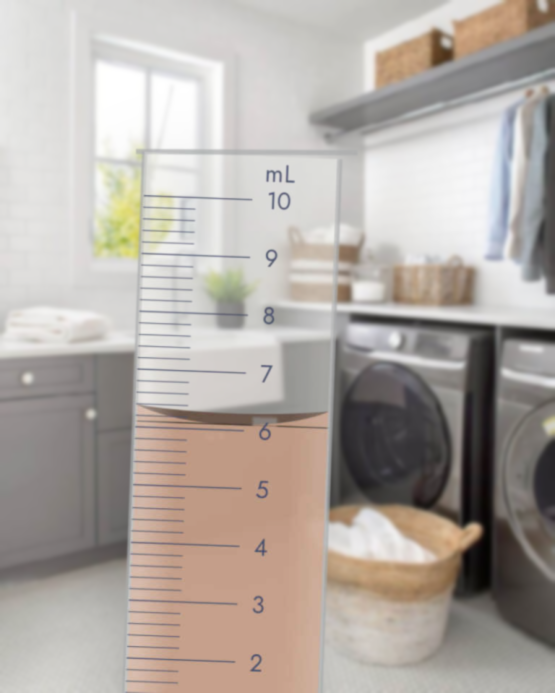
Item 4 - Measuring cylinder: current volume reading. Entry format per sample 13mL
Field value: 6.1mL
